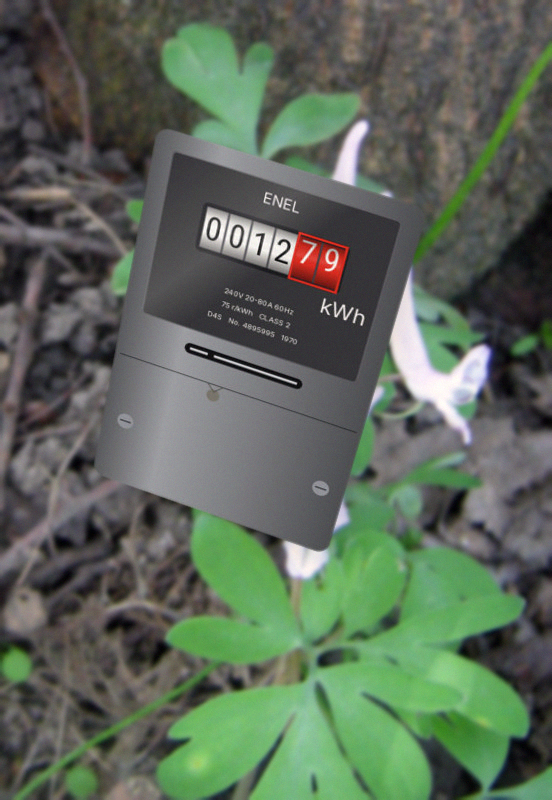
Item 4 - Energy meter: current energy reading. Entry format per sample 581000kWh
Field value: 12.79kWh
